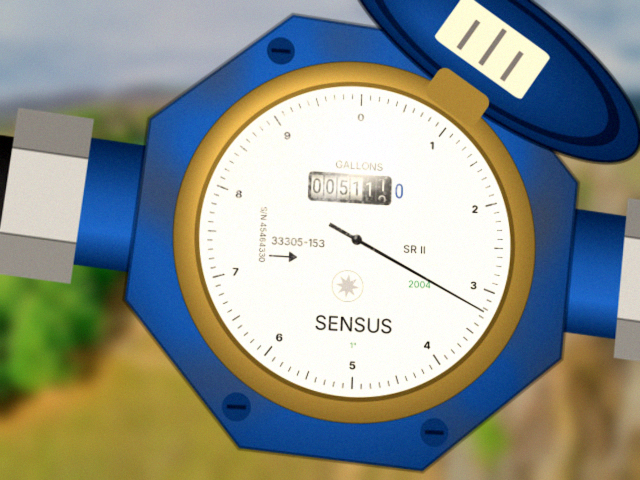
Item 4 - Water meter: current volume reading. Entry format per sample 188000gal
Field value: 51113.2gal
